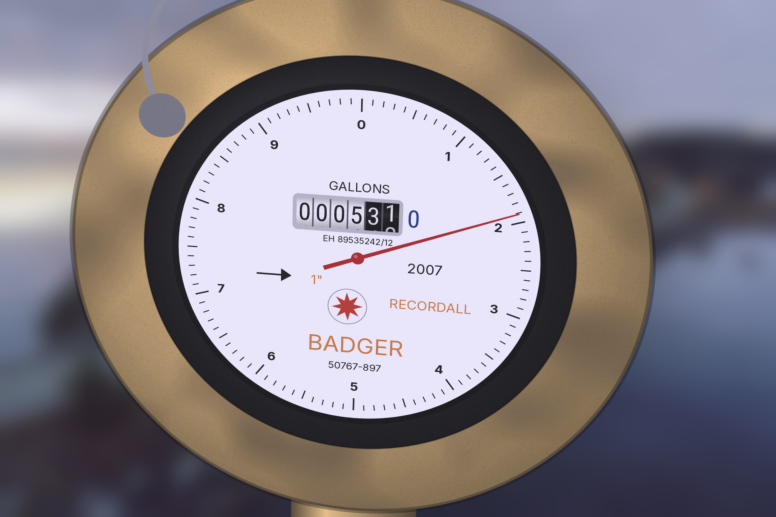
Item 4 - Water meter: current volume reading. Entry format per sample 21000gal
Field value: 5311.9gal
